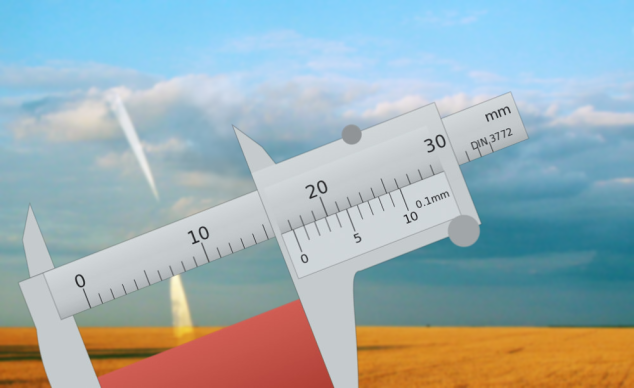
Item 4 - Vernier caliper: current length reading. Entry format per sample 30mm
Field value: 17.1mm
